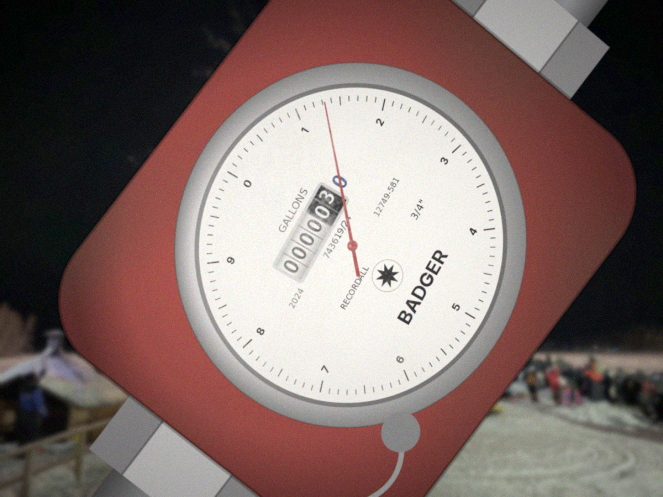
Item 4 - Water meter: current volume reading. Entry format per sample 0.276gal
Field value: 31.3gal
